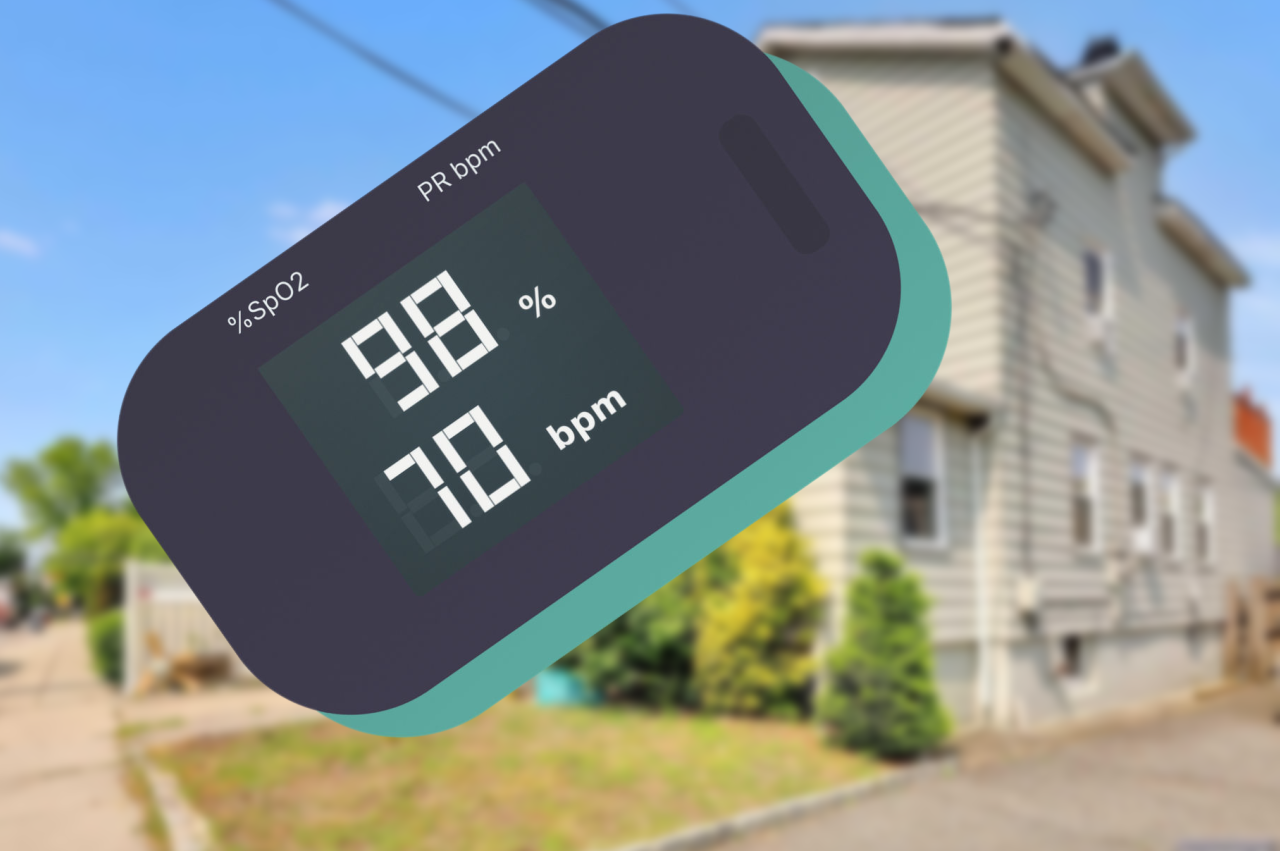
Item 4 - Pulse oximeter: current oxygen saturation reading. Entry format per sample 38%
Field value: 98%
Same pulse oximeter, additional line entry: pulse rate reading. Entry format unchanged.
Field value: 70bpm
